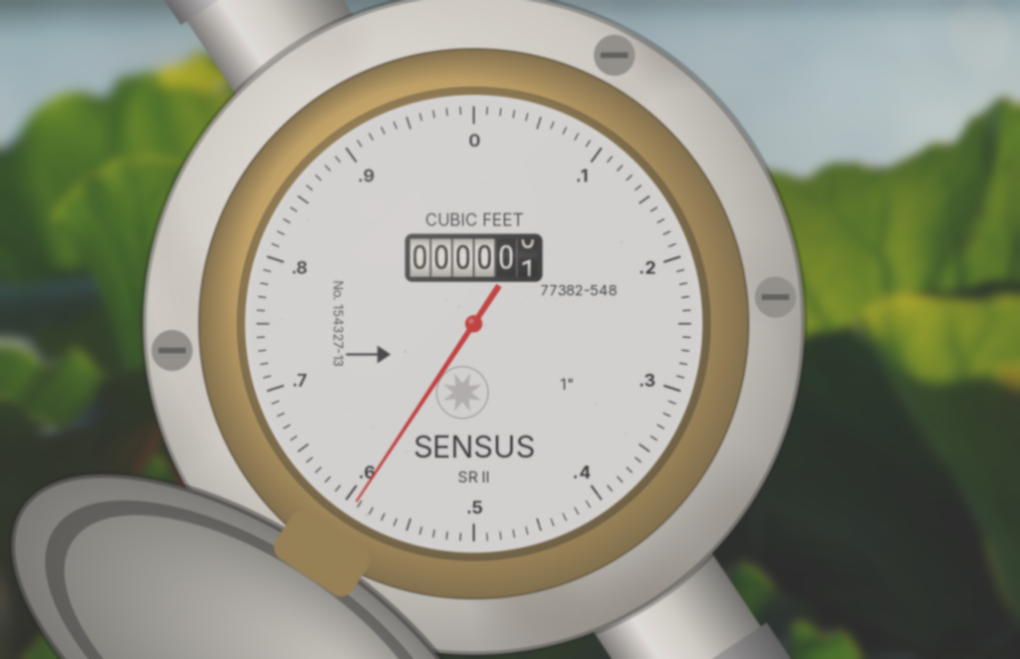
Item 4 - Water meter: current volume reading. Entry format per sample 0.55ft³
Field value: 0.59ft³
